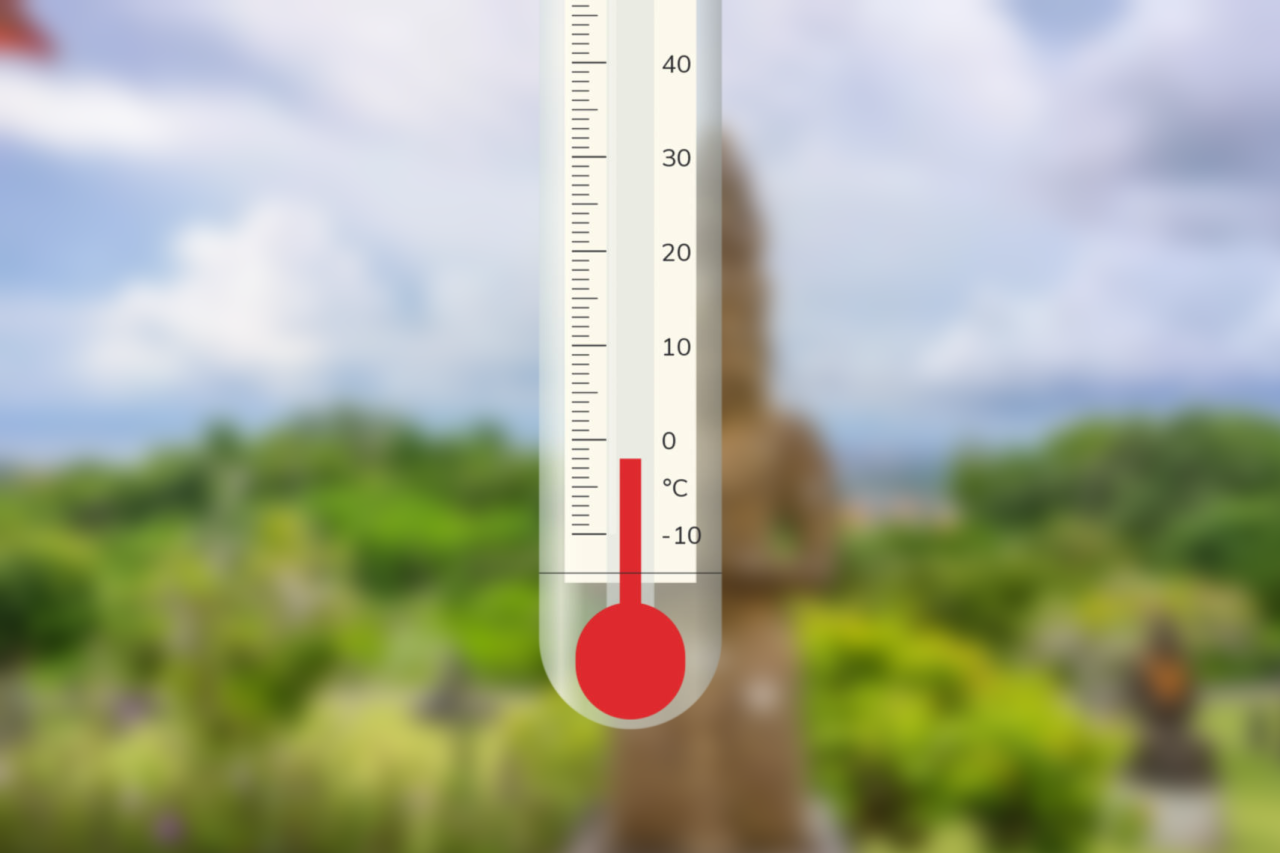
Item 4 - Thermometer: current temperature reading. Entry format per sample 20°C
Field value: -2°C
